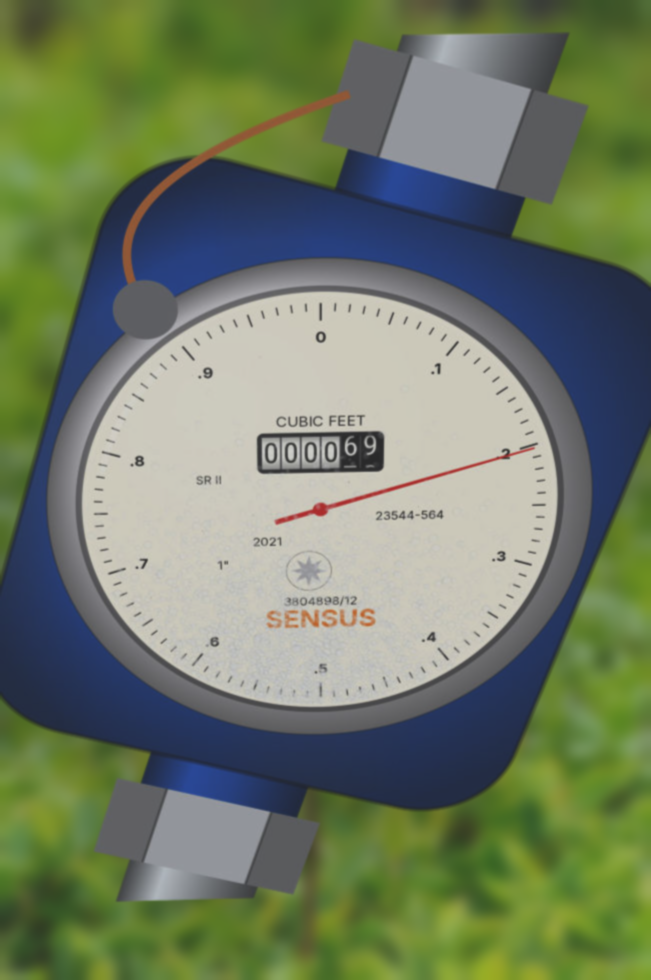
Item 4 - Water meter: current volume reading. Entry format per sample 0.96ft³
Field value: 69.20ft³
